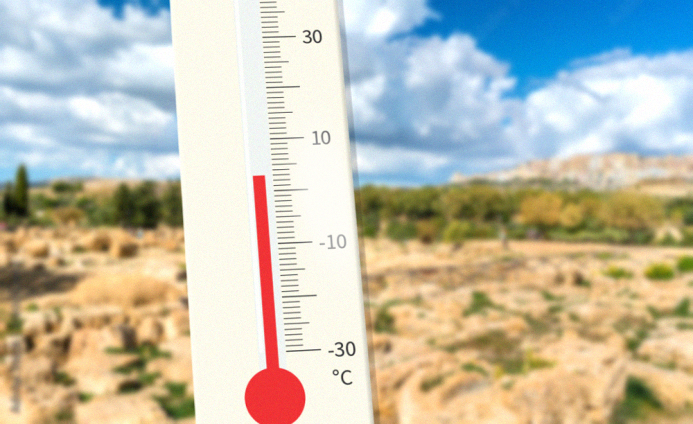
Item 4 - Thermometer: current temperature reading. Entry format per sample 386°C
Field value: 3°C
